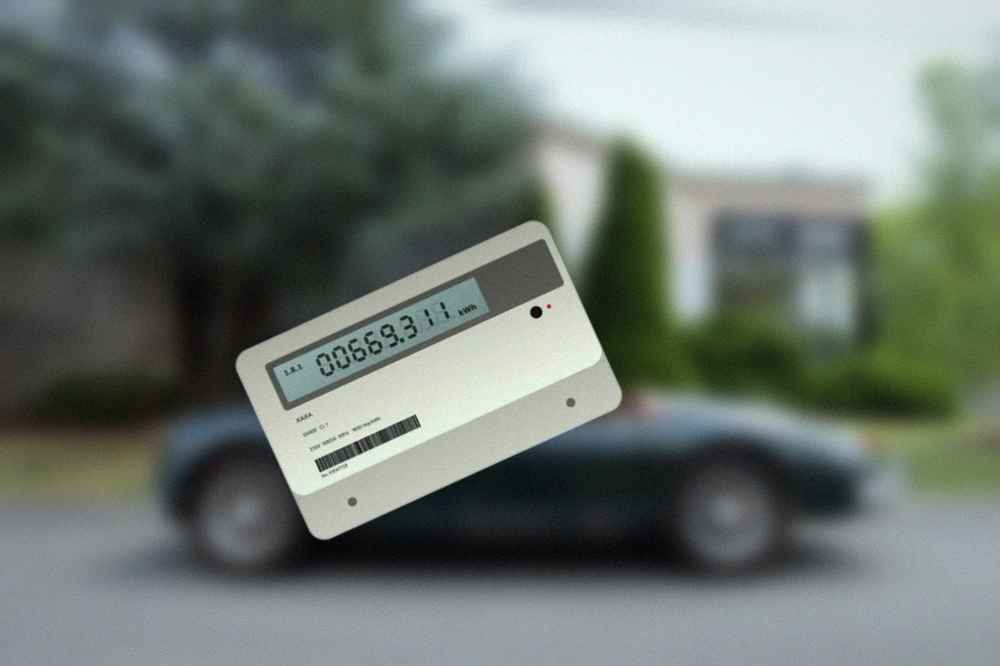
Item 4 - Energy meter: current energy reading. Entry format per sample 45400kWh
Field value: 669.311kWh
